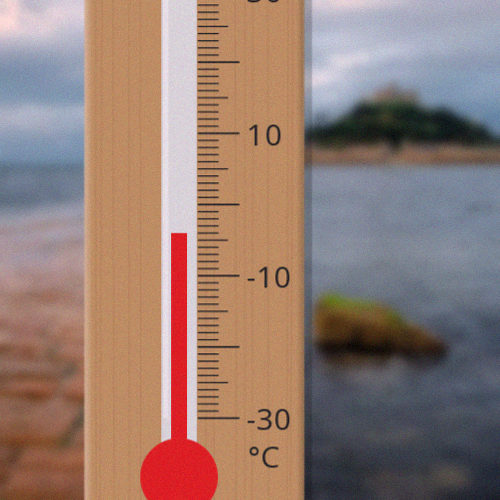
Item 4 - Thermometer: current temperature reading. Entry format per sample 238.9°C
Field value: -4°C
